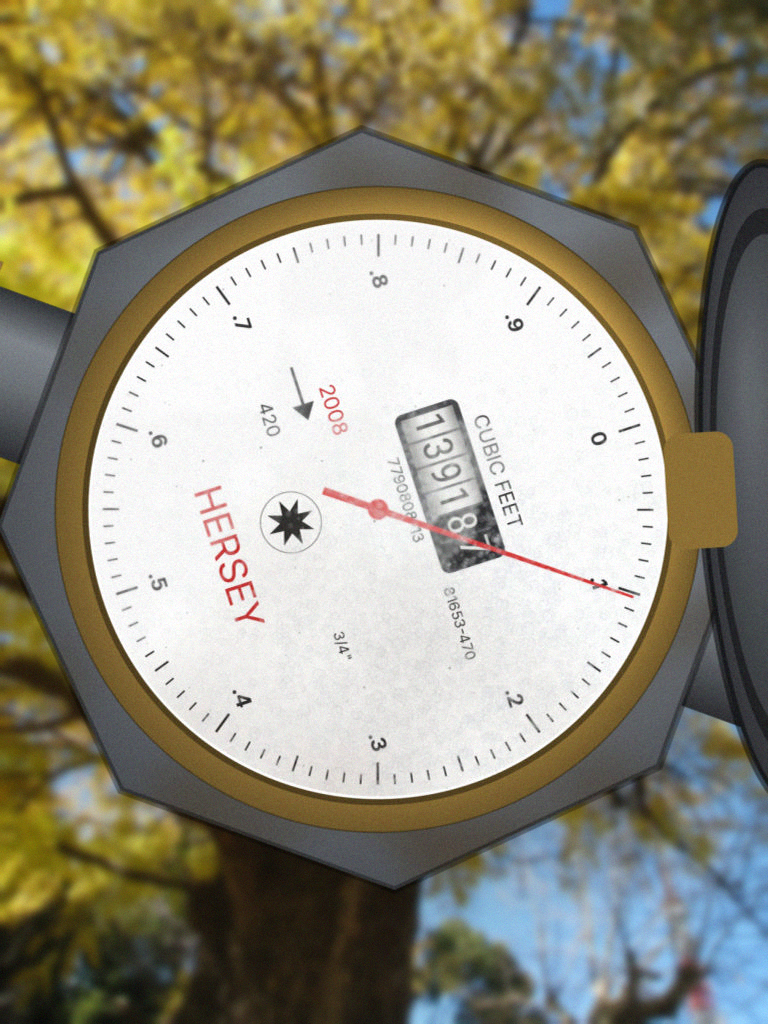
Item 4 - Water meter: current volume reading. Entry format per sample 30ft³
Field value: 139187.10ft³
